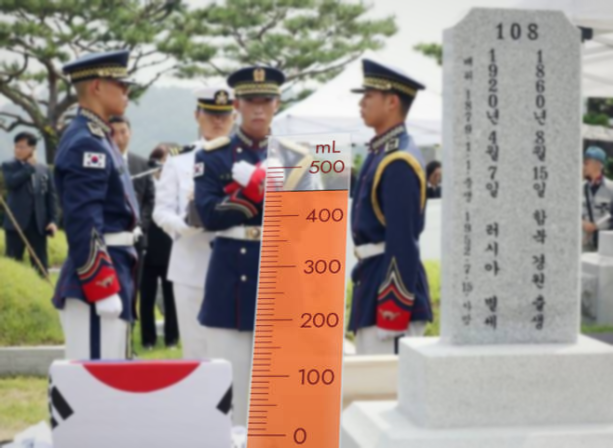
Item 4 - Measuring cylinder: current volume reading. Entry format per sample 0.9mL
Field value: 450mL
